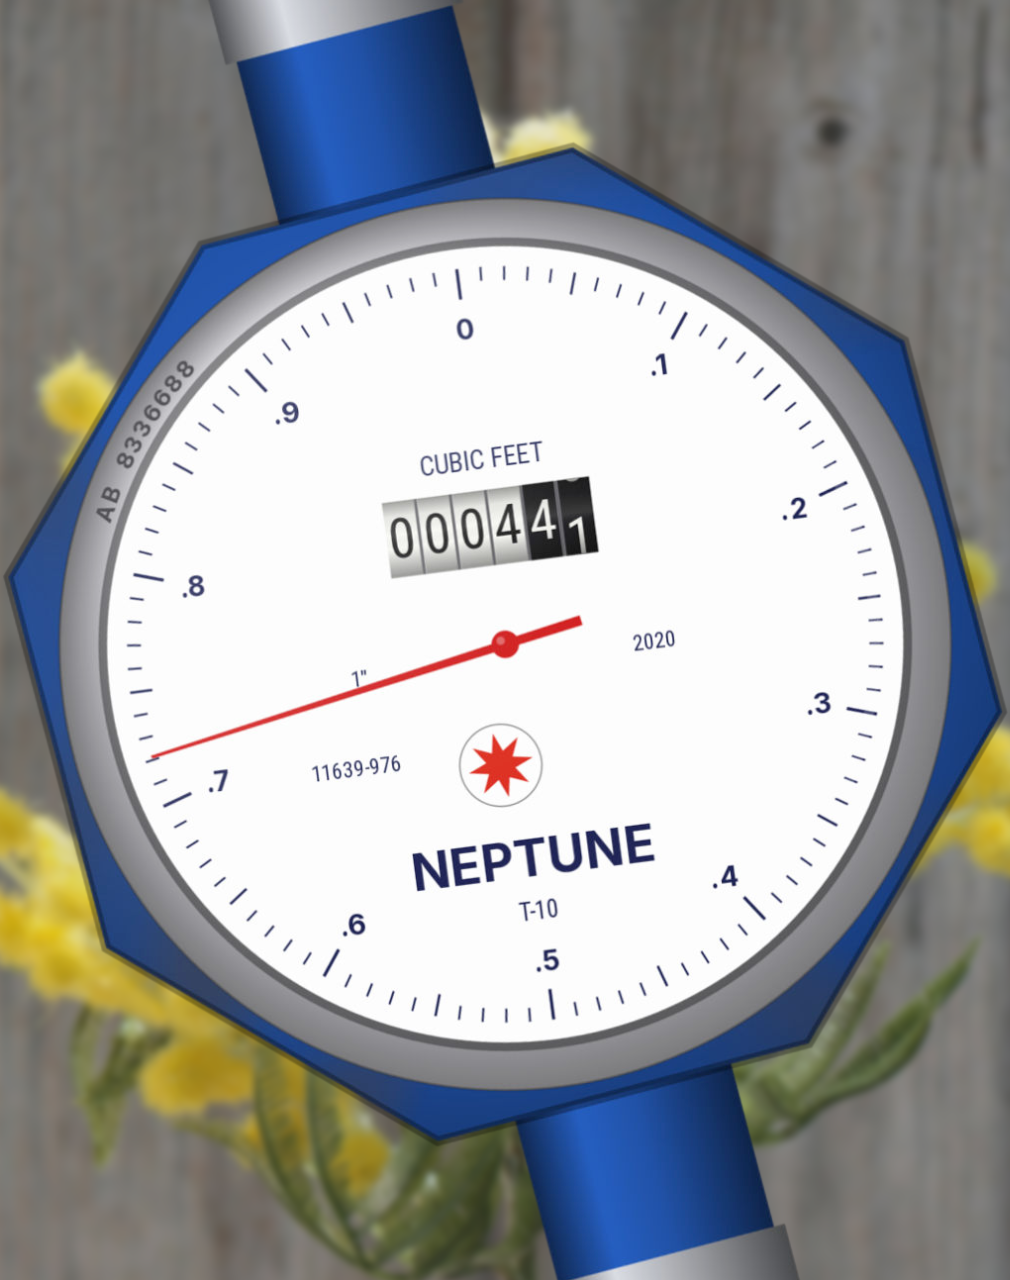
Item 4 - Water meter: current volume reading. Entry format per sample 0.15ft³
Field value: 440.72ft³
